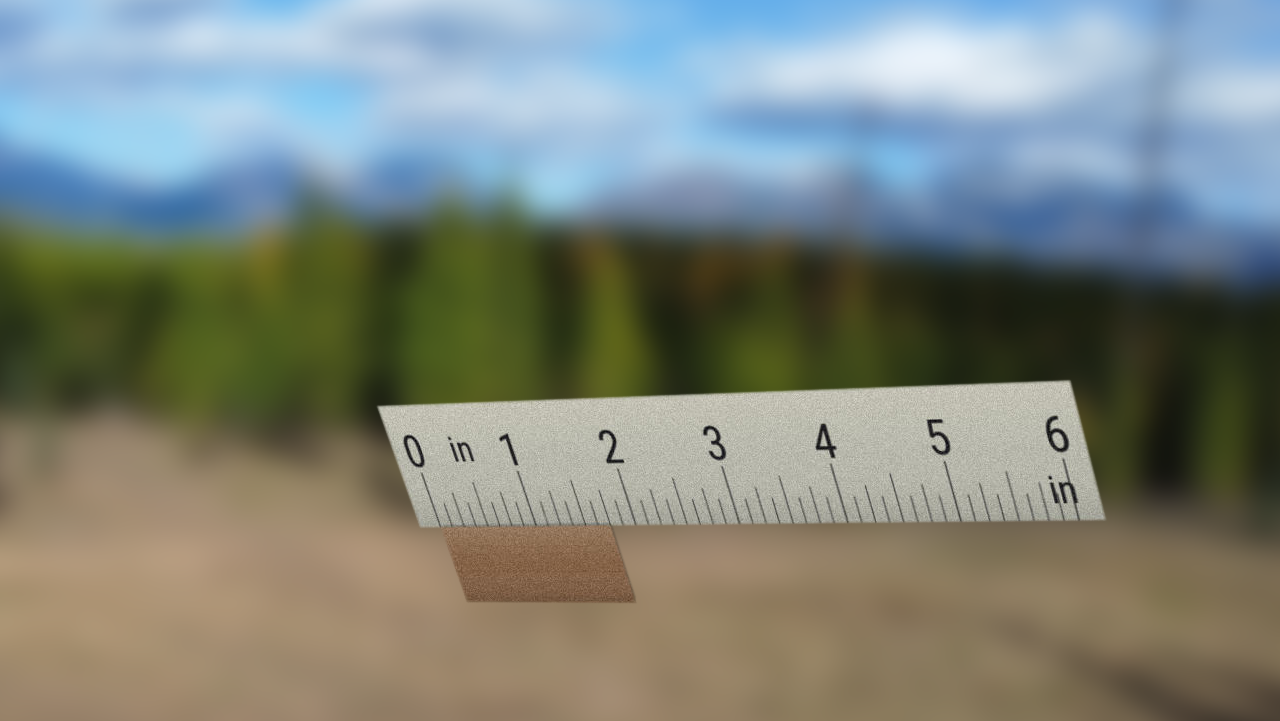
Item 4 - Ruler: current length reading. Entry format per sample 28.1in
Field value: 1.75in
